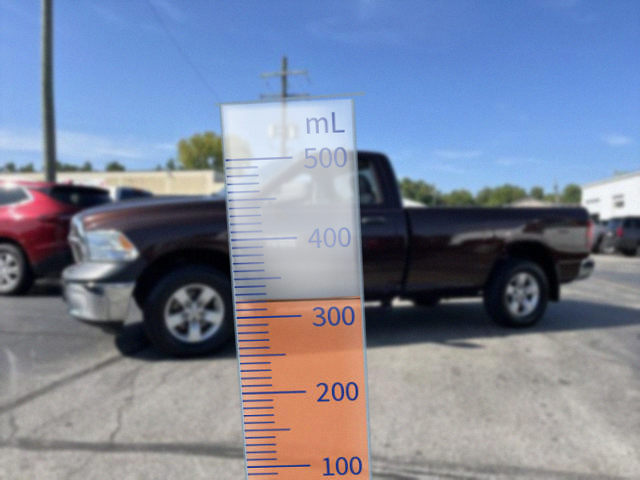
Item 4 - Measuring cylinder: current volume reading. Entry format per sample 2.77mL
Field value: 320mL
